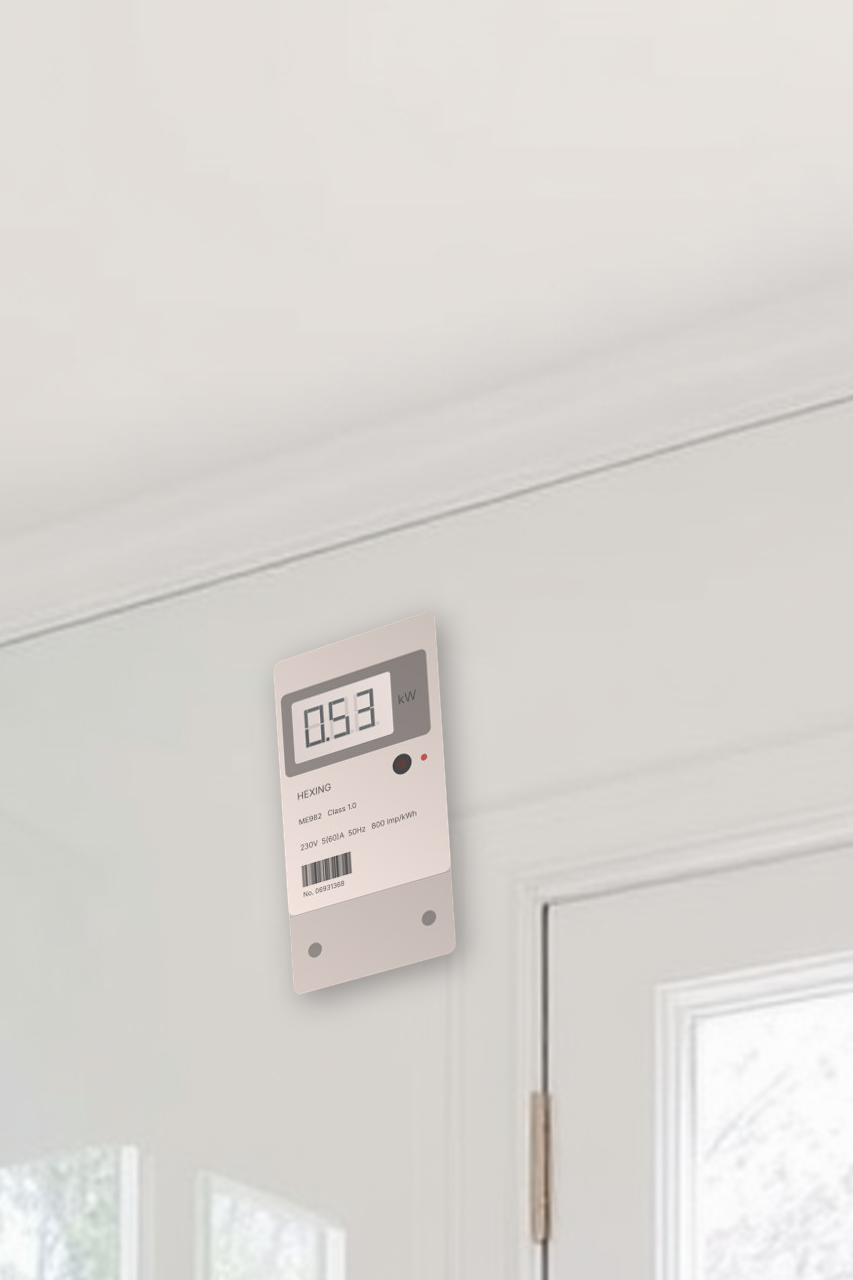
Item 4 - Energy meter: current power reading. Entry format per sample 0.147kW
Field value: 0.53kW
